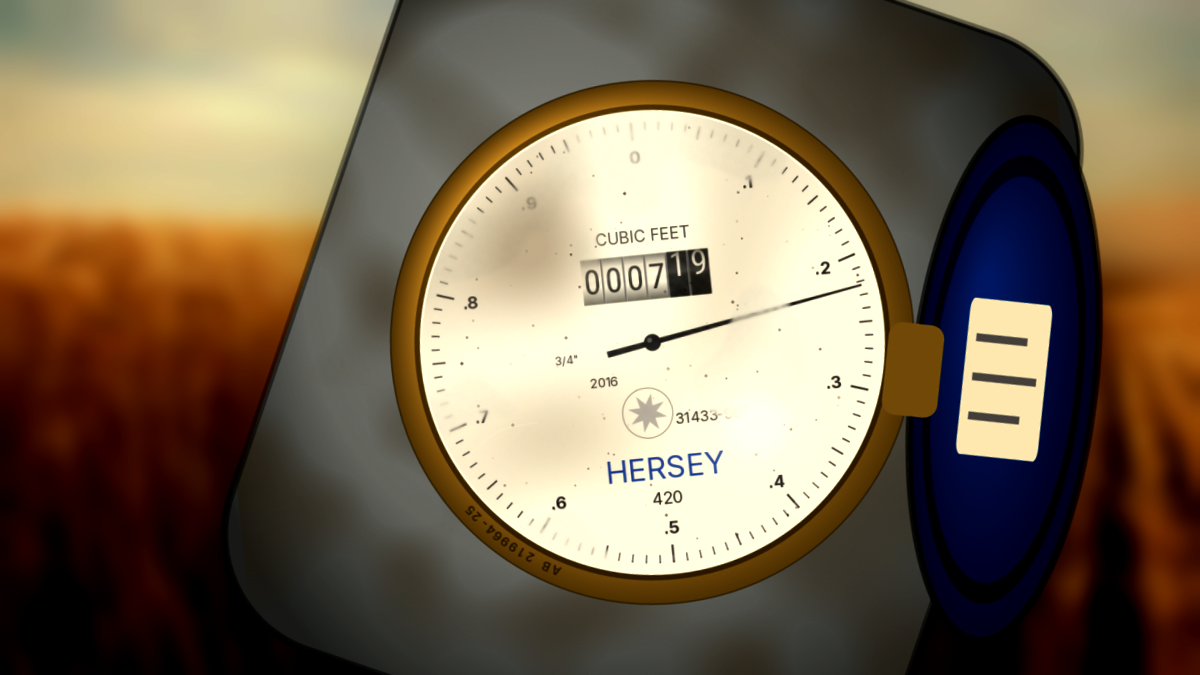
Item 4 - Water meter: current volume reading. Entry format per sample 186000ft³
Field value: 719.22ft³
